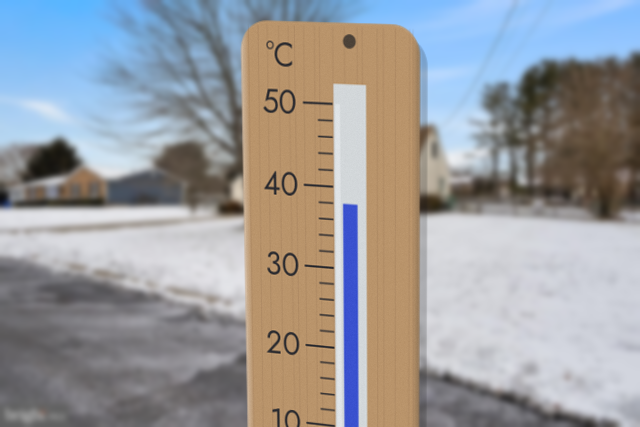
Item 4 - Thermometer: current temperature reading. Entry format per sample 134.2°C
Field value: 38°C
